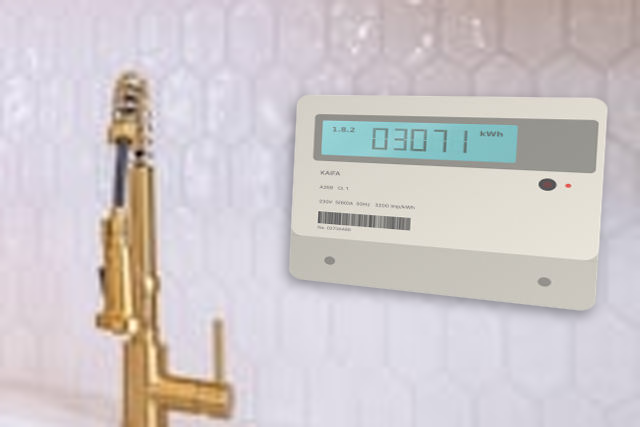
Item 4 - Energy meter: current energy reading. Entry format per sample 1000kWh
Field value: 3071kWh
